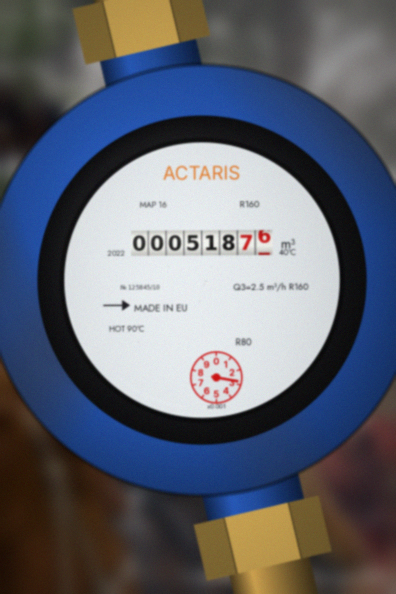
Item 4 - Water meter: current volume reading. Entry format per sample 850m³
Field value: 518.762m³
